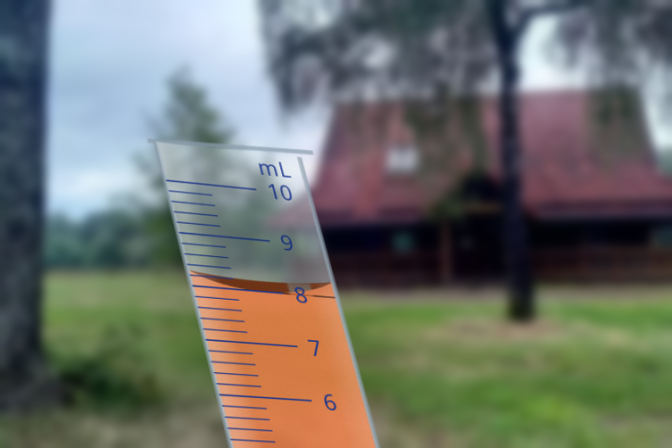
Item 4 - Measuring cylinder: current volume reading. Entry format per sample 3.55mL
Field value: 8mL
